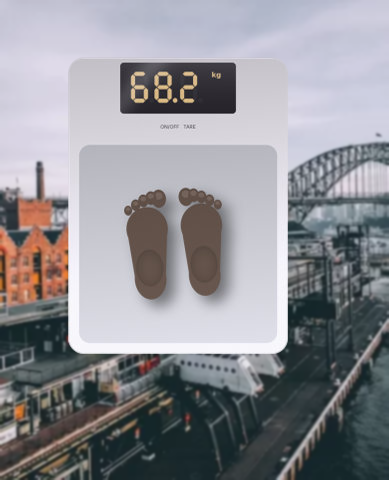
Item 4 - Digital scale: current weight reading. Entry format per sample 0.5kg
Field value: 68.2kg
